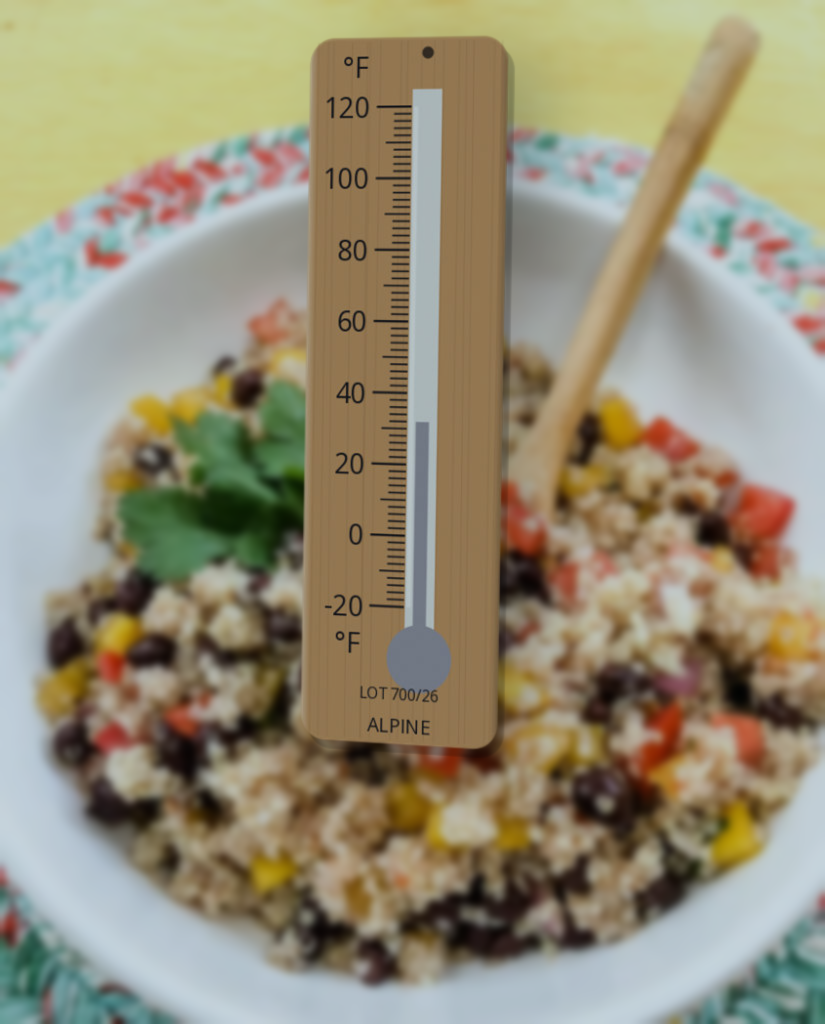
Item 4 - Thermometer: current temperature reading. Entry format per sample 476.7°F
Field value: 32°F
